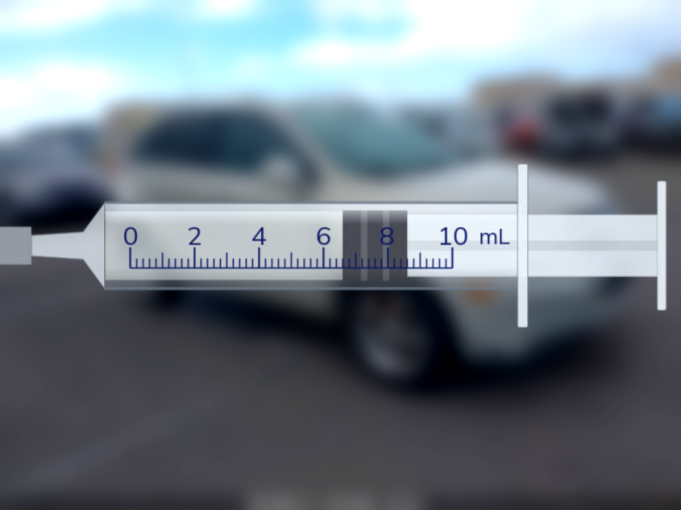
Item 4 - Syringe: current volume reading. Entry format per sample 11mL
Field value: 6.6mL
